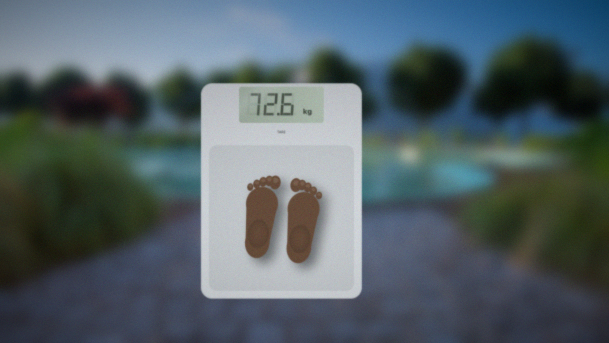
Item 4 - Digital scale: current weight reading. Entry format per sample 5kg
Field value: 72.6kg
